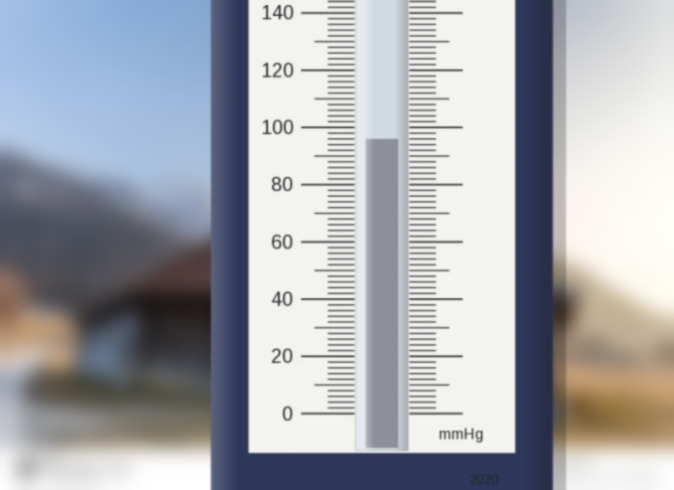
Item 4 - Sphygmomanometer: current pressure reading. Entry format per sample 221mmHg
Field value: 96mmHg
